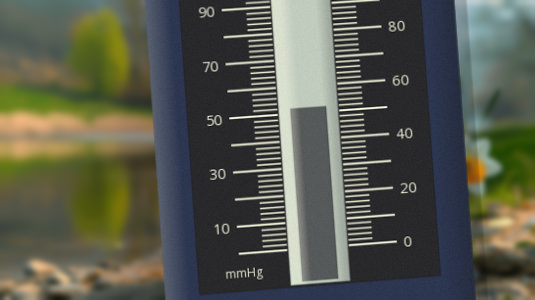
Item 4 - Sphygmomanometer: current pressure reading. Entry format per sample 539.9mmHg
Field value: 52mmHg
